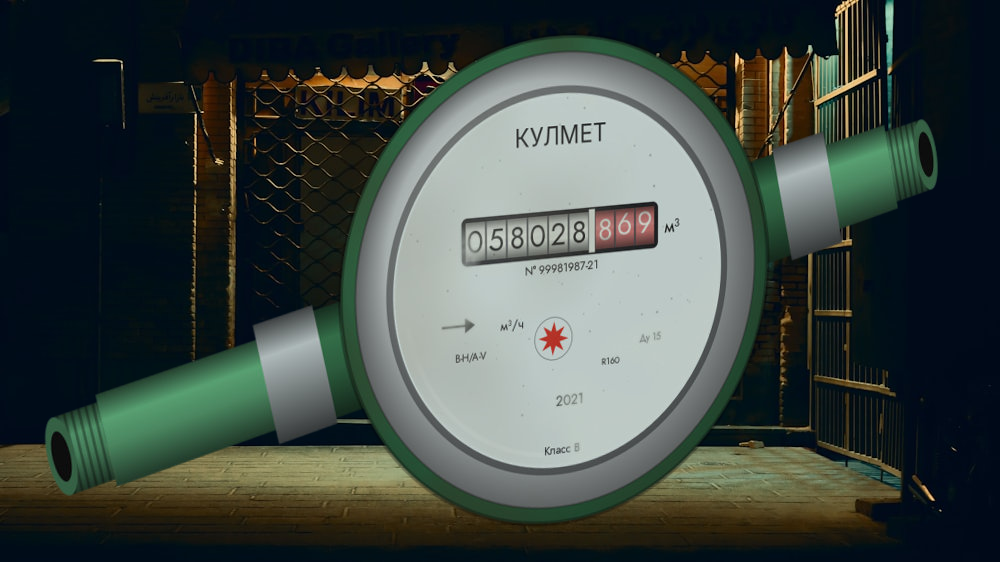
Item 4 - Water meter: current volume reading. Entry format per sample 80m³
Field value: 58028.869m³
